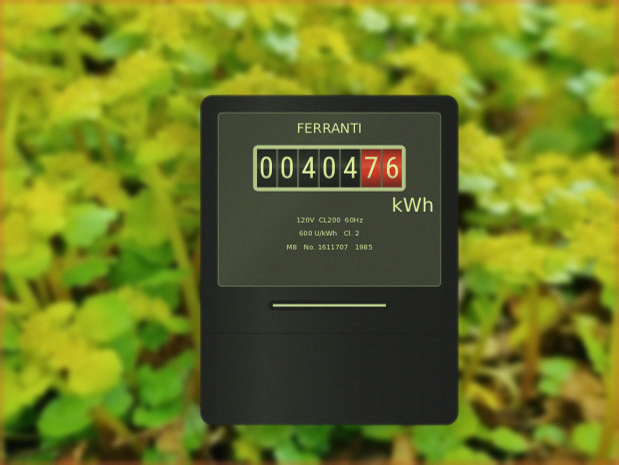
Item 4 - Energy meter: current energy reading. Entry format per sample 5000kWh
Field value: 404.76kWh
